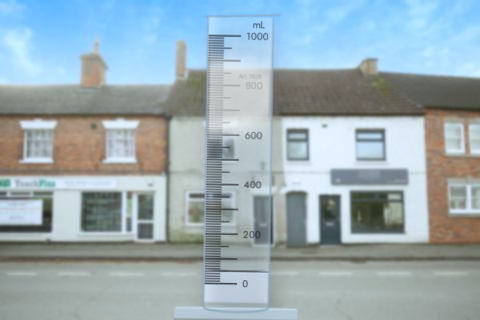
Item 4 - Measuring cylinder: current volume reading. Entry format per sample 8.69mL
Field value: 50mL
